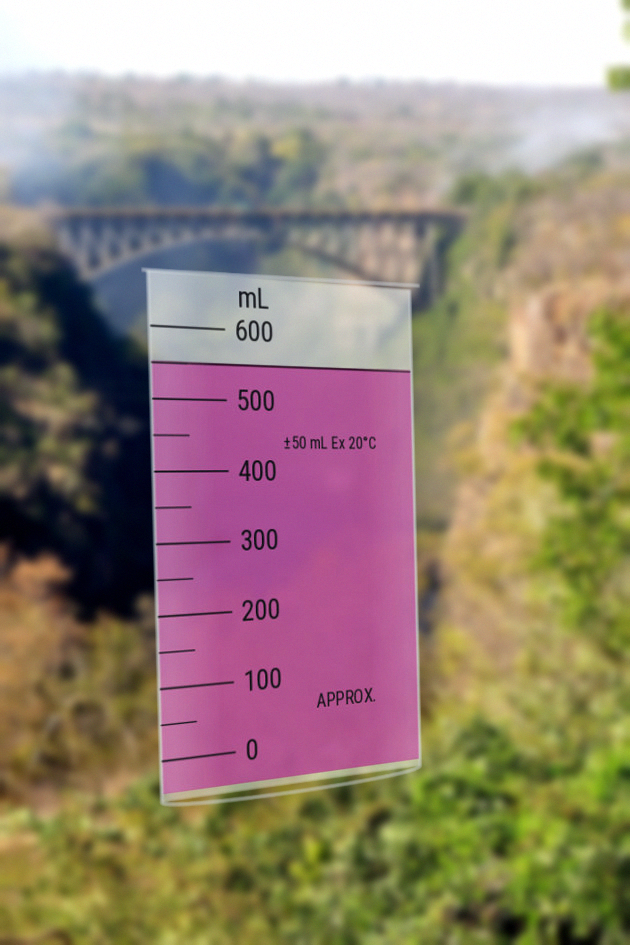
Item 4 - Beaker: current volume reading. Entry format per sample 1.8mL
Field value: 550mL
